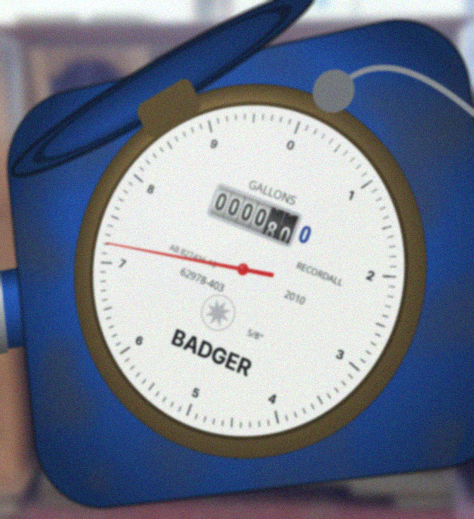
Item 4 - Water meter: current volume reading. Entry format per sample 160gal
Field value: 797.2gal
